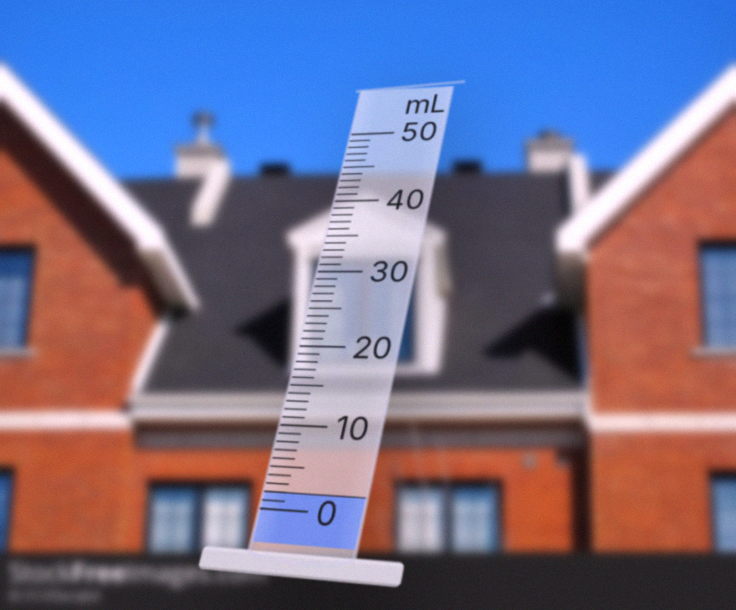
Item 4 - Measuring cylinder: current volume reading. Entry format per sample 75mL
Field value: 2mL
